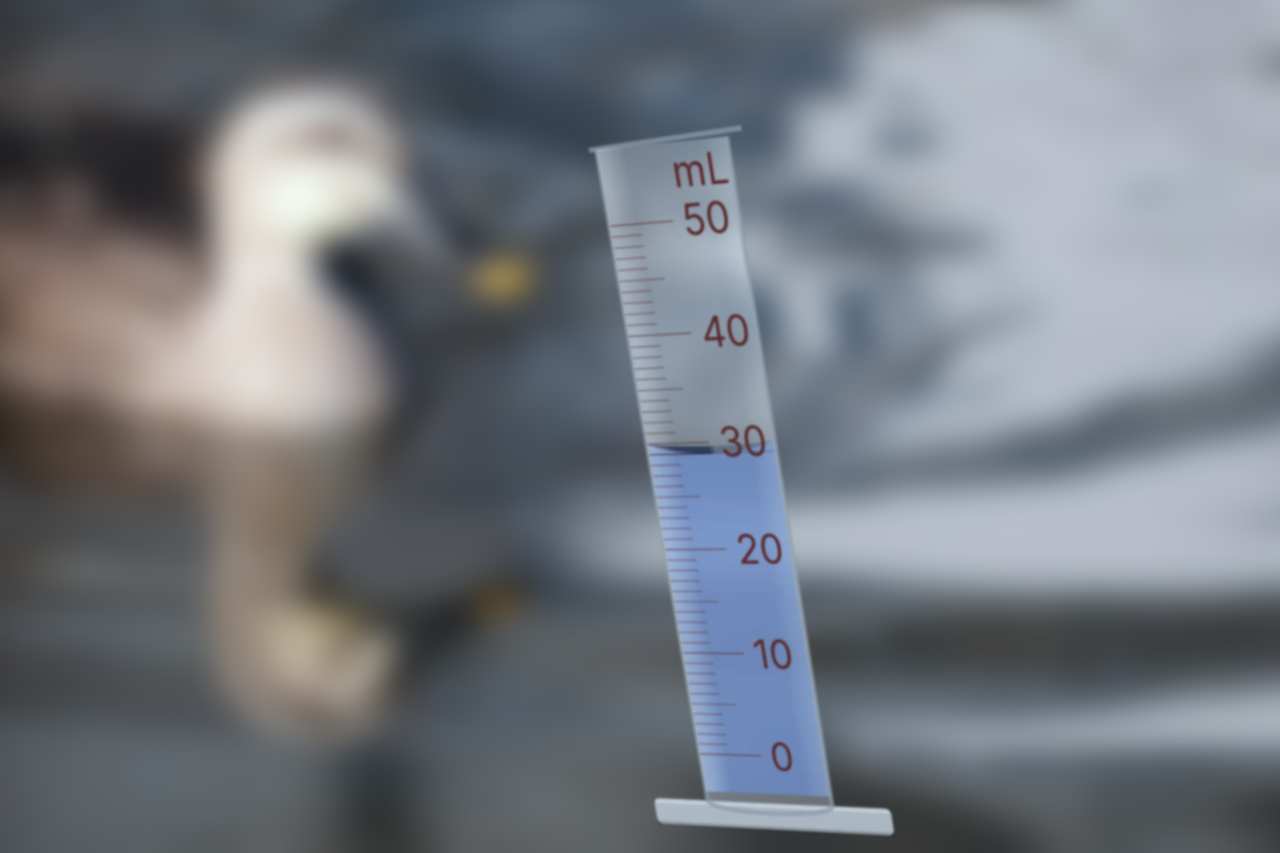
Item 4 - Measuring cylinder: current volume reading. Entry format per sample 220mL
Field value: 29mL
